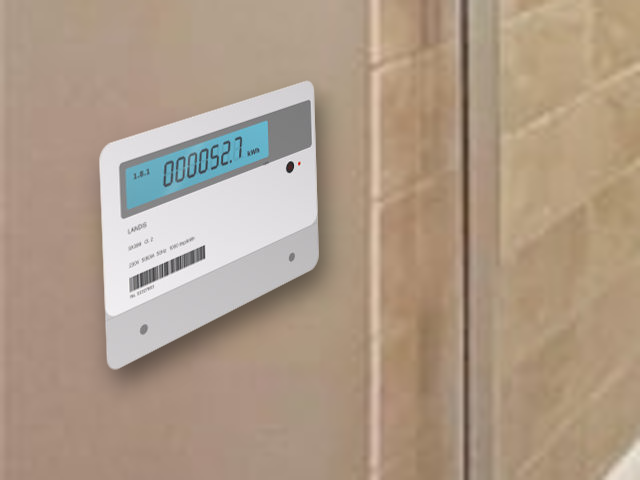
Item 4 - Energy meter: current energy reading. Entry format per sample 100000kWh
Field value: 52.7kWh
